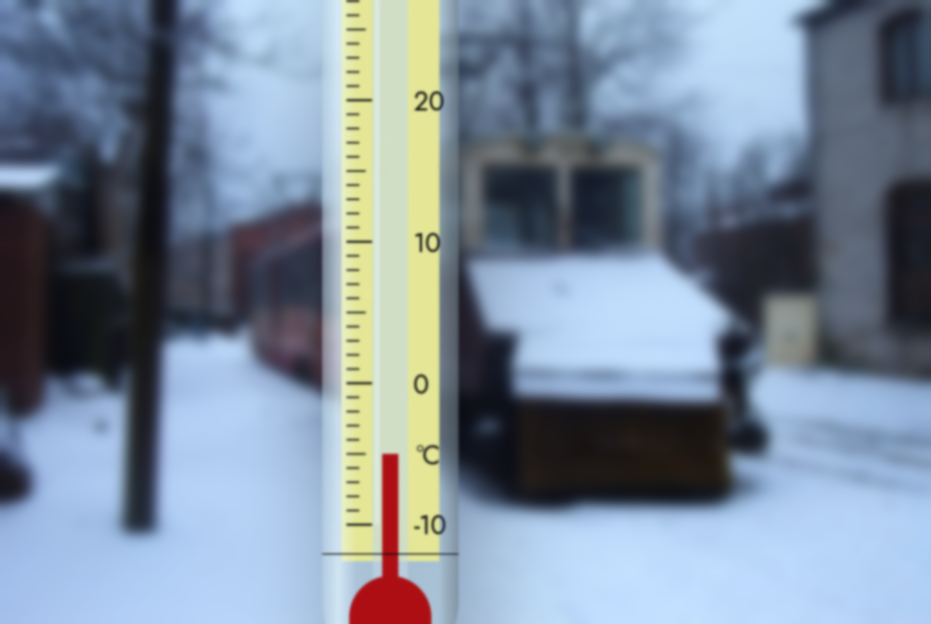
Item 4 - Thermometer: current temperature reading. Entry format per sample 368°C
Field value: -5°C
